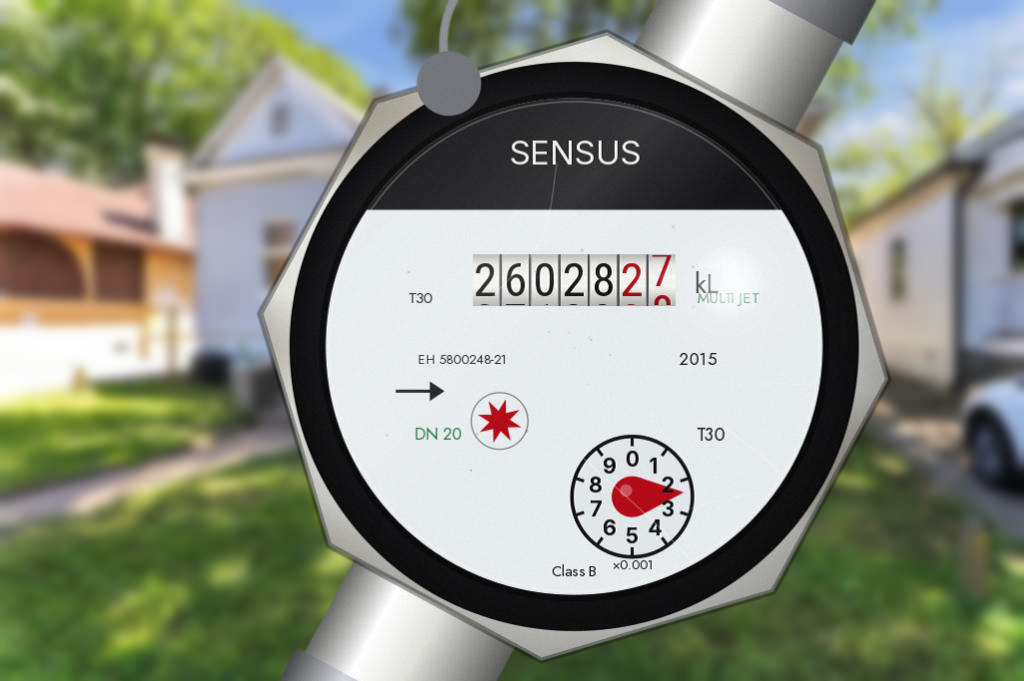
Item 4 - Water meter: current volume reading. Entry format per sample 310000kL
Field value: 26028.272kL
